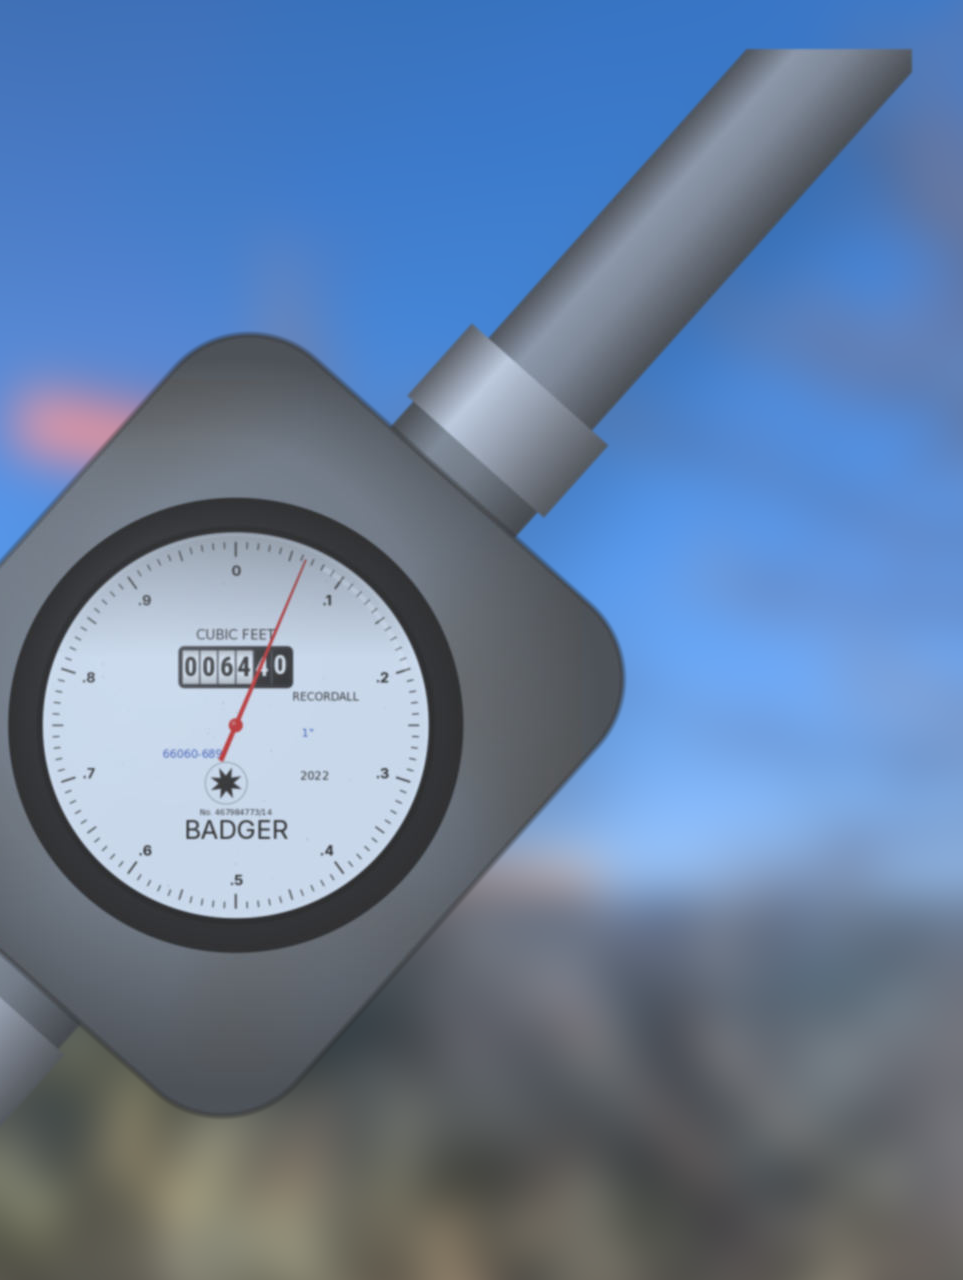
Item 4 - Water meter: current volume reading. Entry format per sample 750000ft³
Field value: 6440.06ft³
